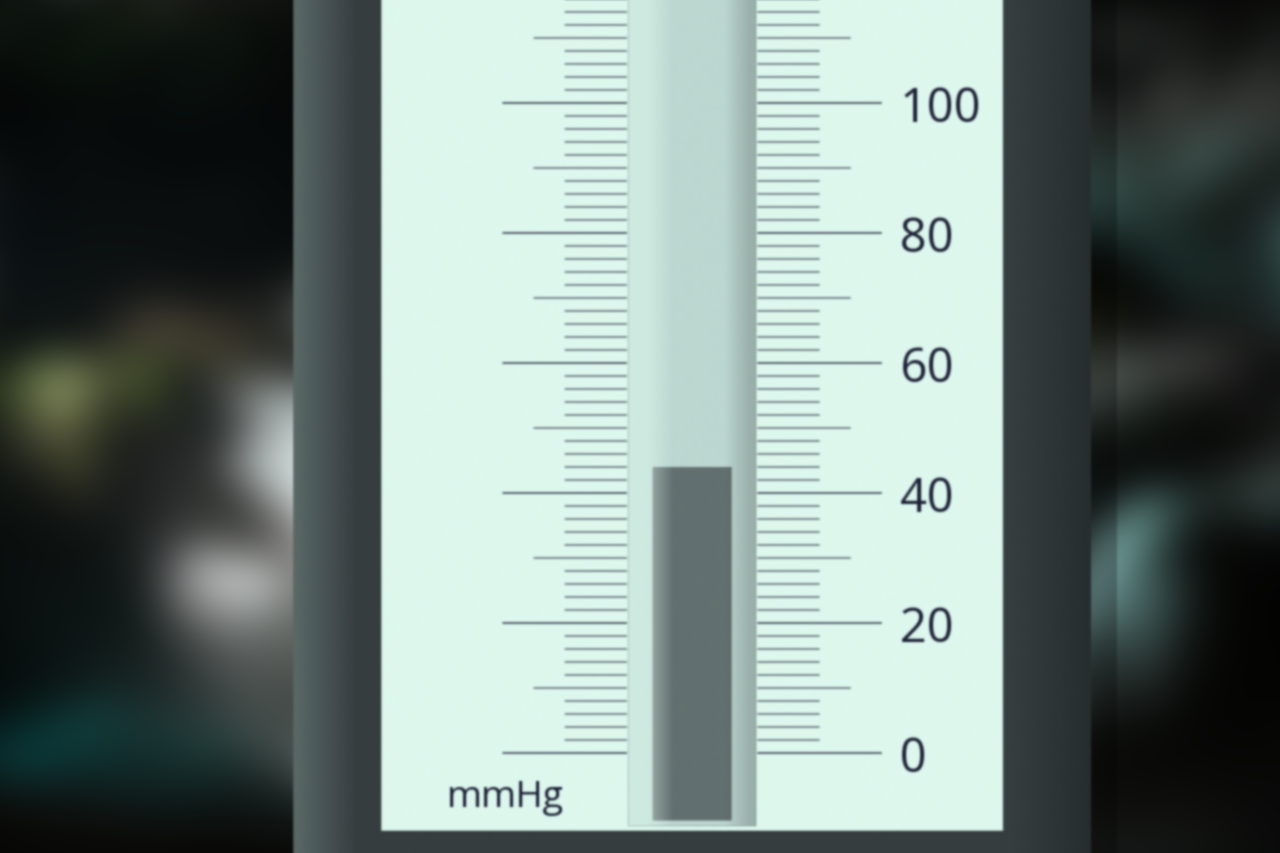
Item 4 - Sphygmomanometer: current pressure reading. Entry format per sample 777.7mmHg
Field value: 44mmHg
